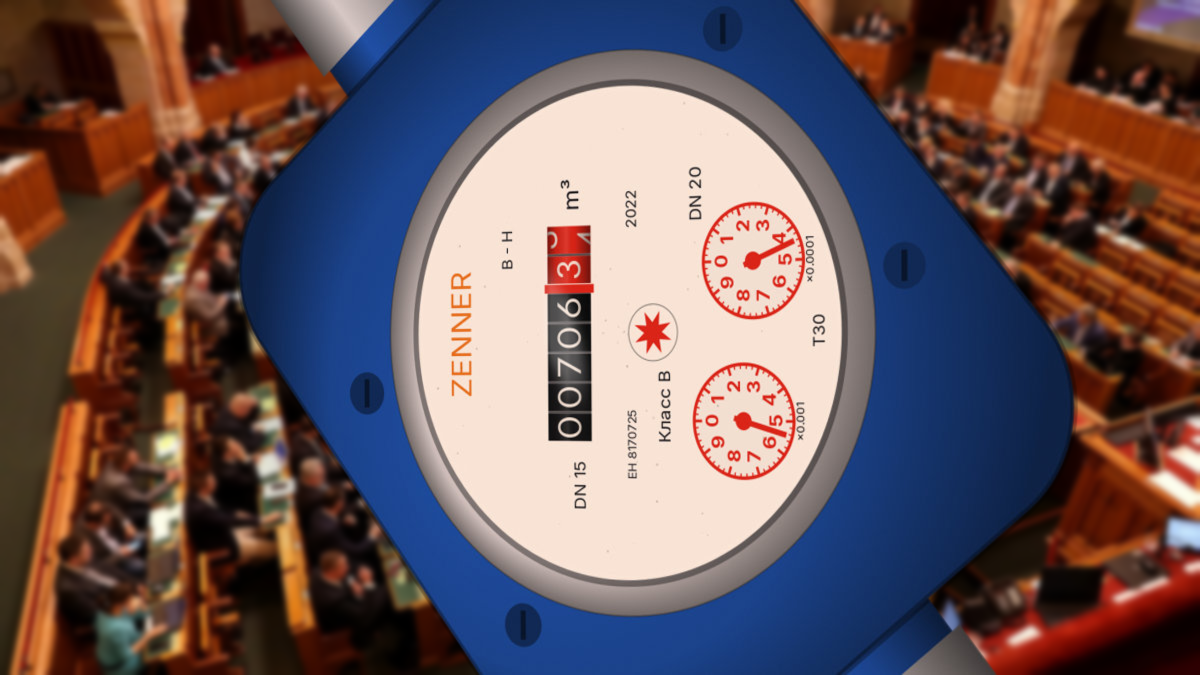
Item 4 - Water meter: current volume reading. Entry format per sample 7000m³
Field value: 706.3354m³
